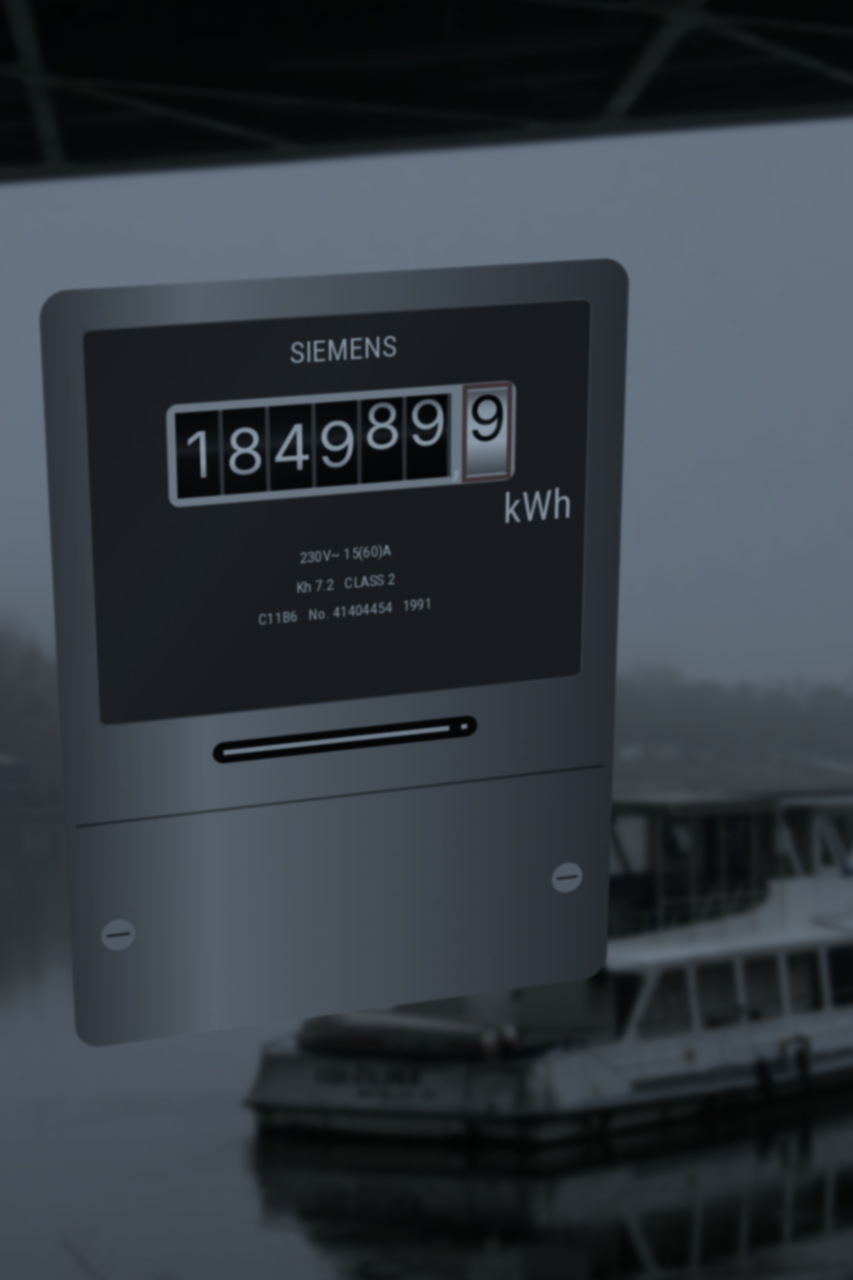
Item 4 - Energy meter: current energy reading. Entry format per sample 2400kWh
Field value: 184989.9kWh
